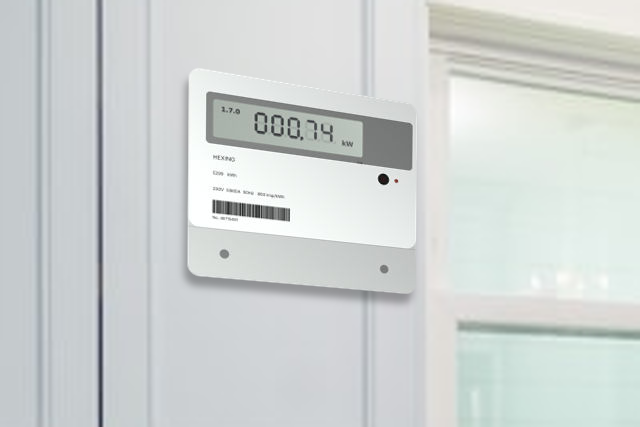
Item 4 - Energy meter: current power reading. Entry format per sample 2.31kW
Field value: 0.74kW
